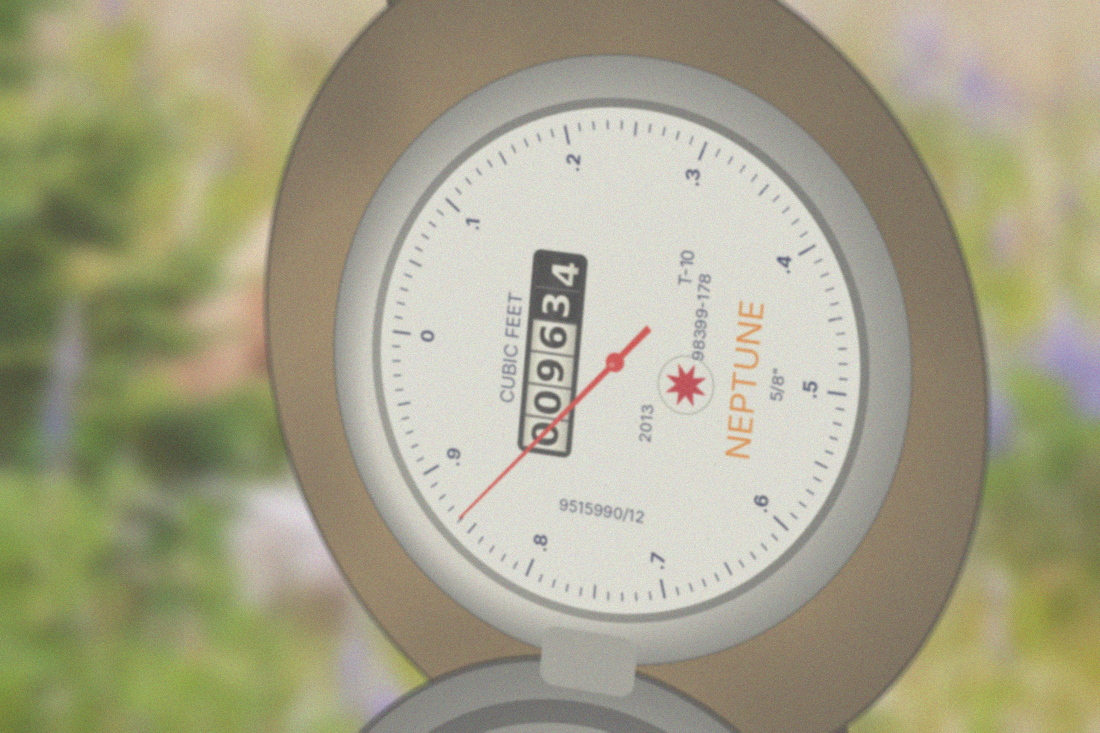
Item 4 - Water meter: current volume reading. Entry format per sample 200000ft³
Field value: 9633.86ft³
